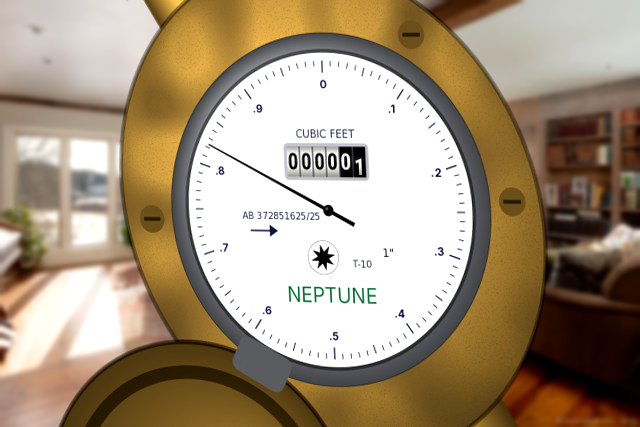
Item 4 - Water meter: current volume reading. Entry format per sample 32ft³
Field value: 0.82ft³
